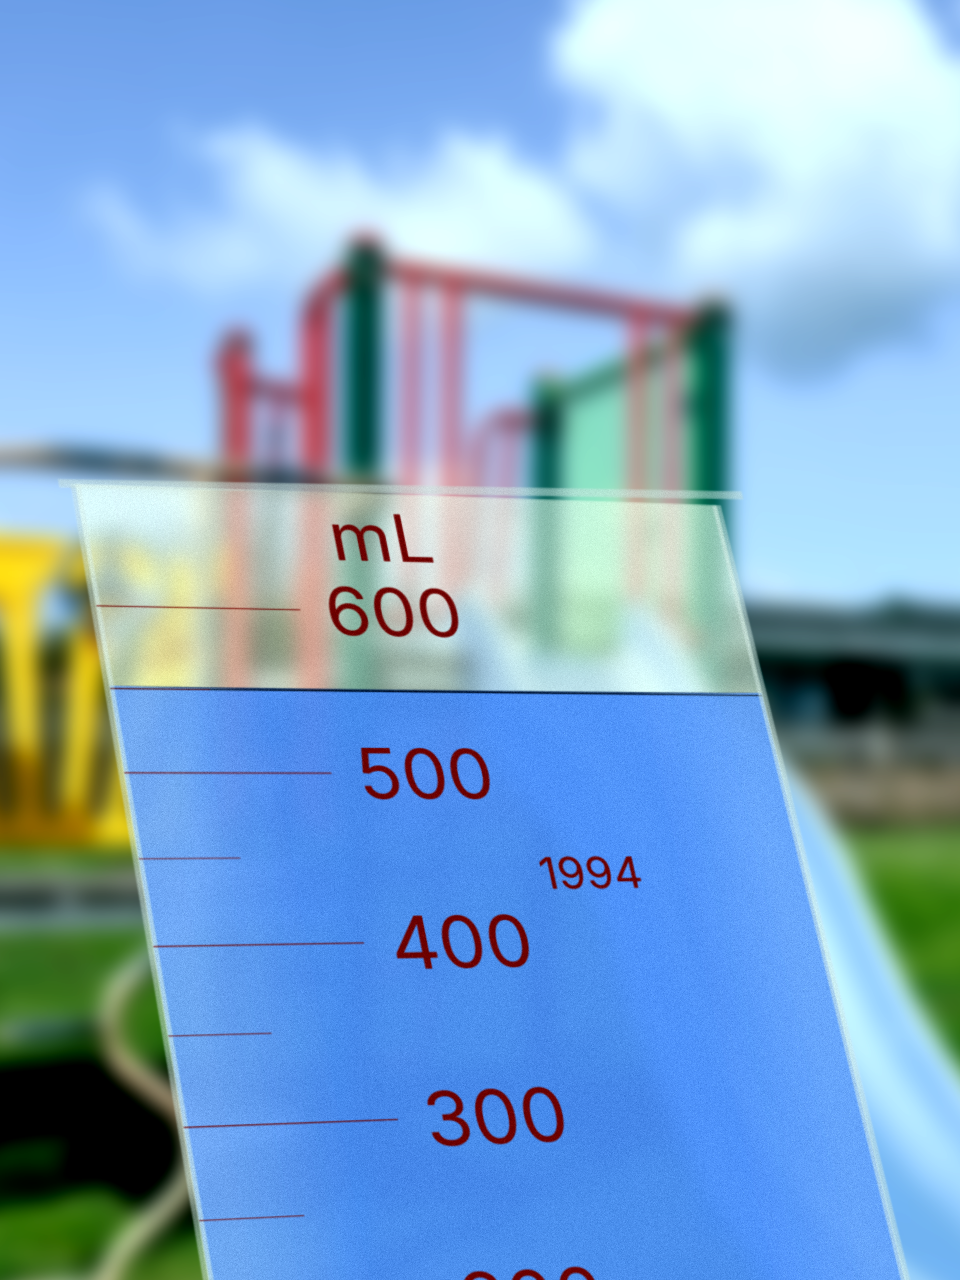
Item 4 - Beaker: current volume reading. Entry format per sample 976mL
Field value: 550mL
